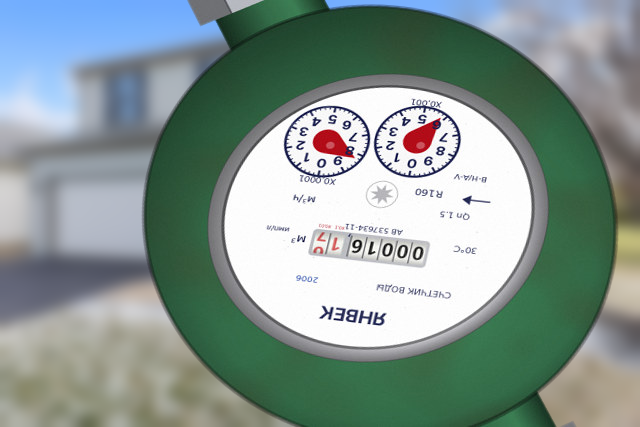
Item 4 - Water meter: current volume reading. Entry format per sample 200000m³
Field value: 16.1658m³
